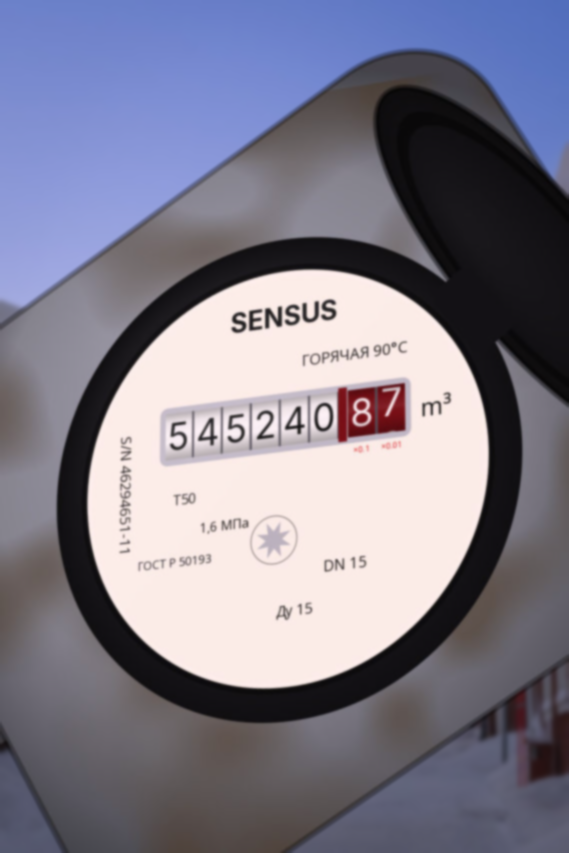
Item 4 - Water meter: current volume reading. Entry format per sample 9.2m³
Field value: 545240.87m³
